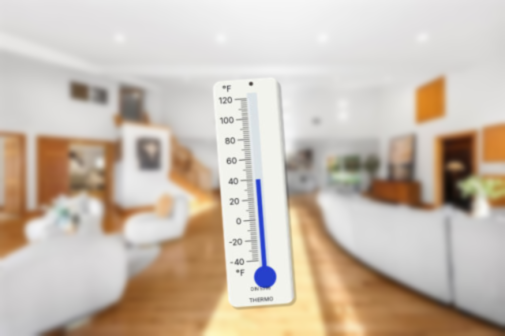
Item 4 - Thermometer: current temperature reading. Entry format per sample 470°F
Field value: 40°F
